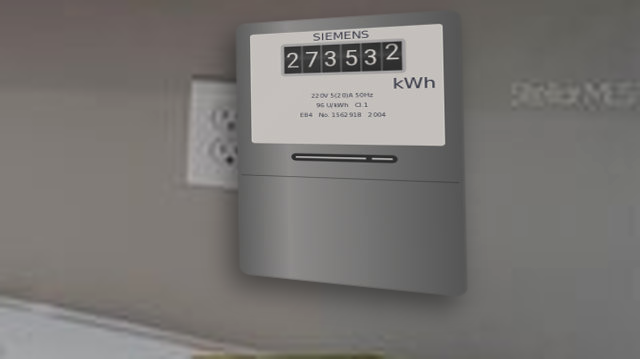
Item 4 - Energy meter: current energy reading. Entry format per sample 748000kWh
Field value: 273532kWh
